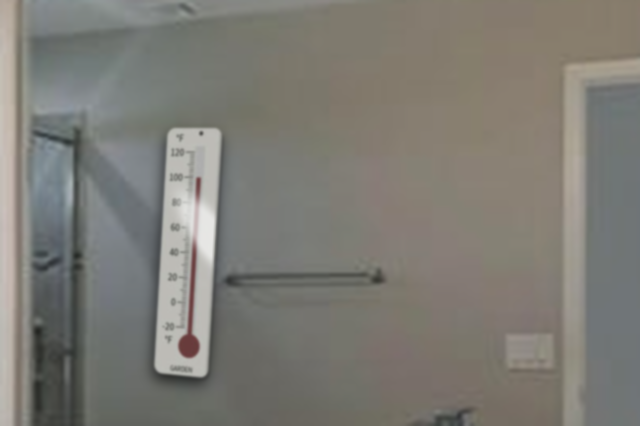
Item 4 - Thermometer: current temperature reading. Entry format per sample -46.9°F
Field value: 100°F
